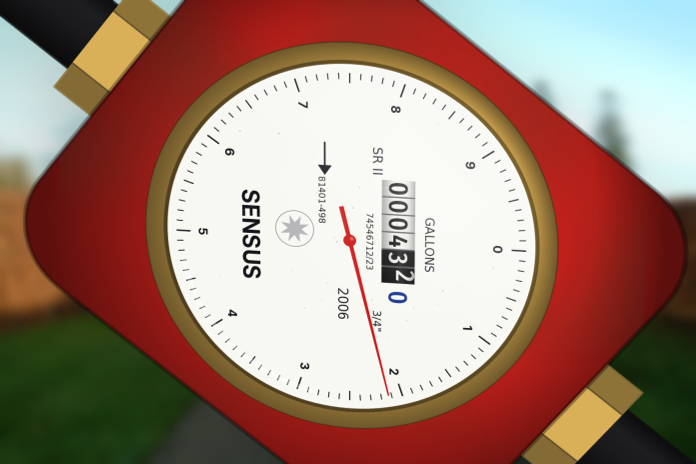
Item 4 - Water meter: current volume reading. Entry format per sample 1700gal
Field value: 4322.1gal
